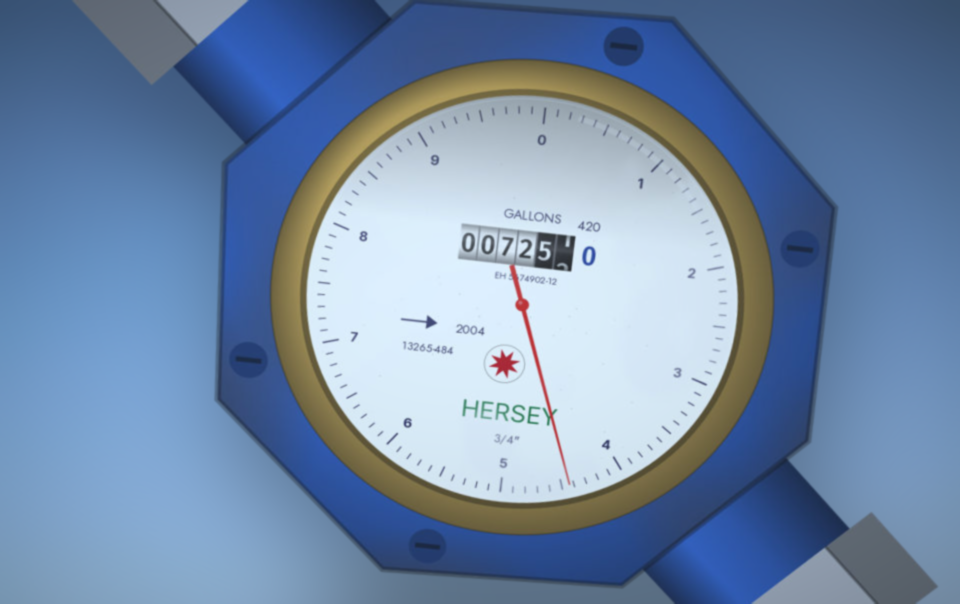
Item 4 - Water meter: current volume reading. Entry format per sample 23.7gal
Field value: 72514.4gal
